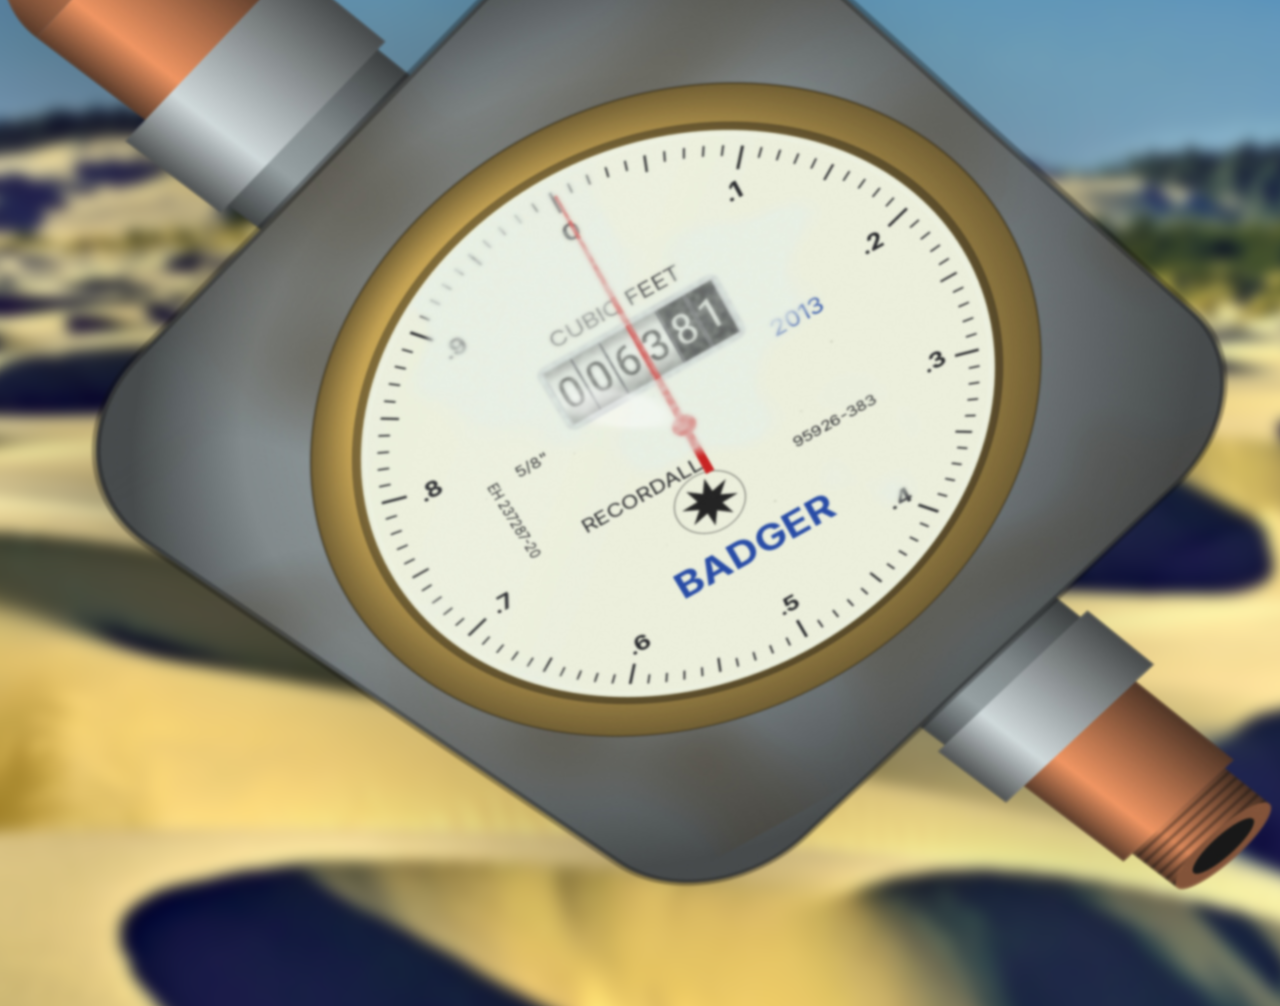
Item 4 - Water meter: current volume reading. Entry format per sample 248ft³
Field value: 6381.00ft³
